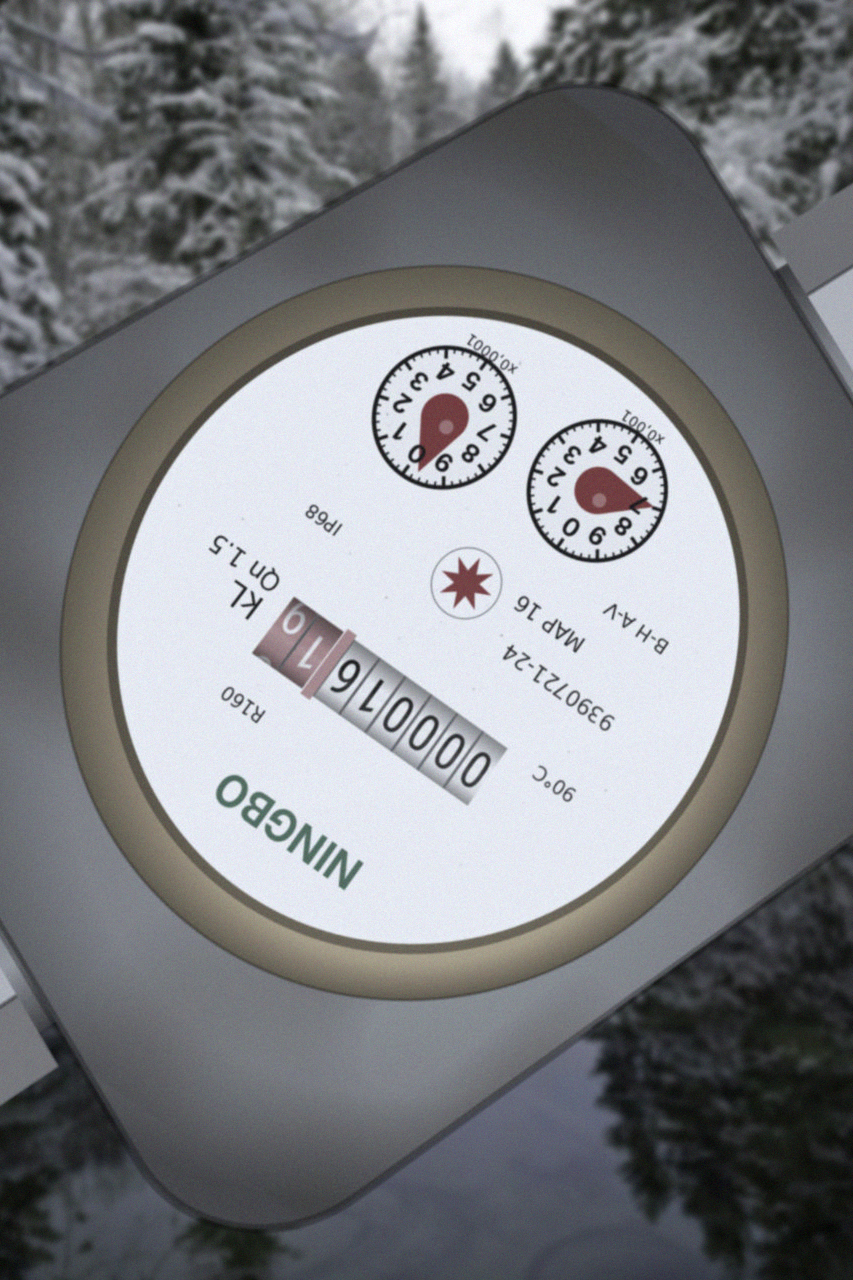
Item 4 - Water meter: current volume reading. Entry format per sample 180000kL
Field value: 16.1869kL
